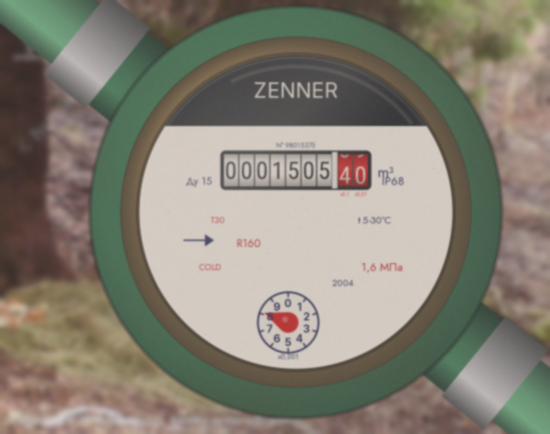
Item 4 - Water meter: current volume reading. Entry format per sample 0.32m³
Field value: 1505.398m³
